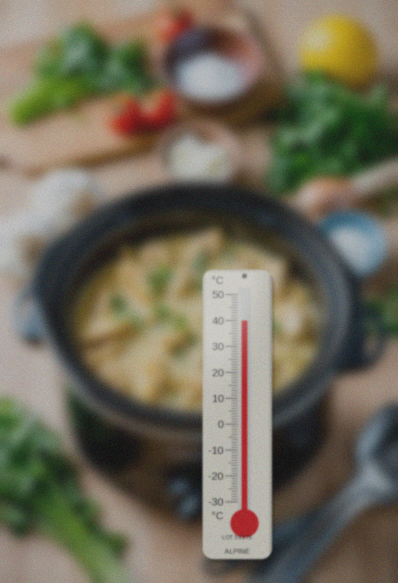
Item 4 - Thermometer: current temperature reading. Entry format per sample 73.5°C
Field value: 40°C
